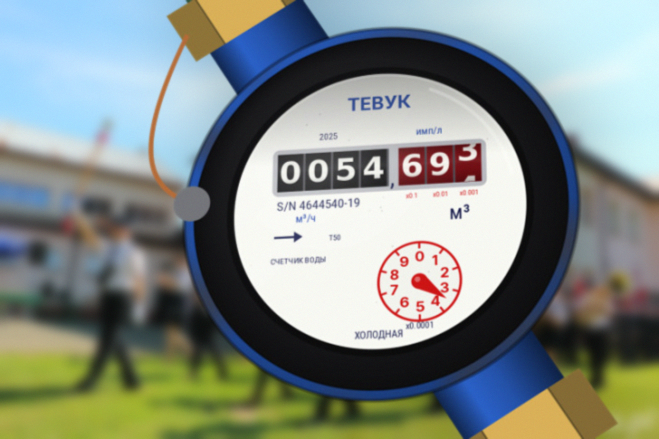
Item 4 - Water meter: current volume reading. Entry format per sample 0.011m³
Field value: 54.6933m³
